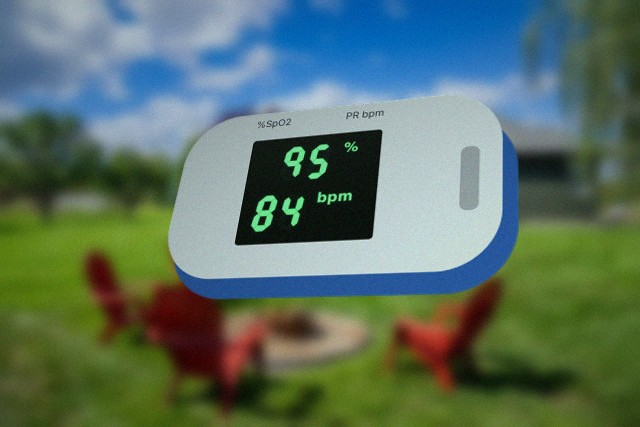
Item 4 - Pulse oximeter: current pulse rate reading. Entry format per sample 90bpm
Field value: 84bpm
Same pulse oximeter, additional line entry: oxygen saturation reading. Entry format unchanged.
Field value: 95%
